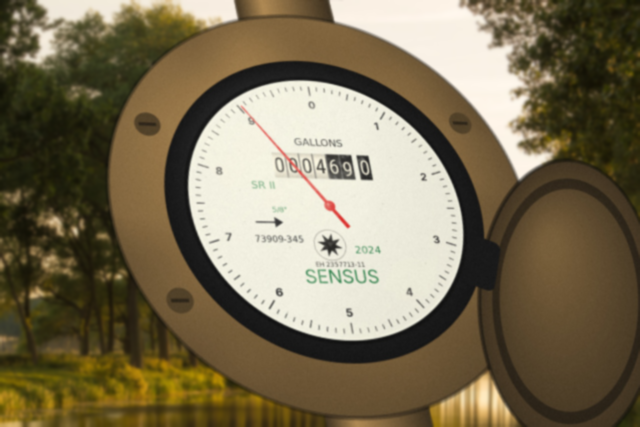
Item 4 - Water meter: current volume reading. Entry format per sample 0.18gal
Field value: 4689.0gal
